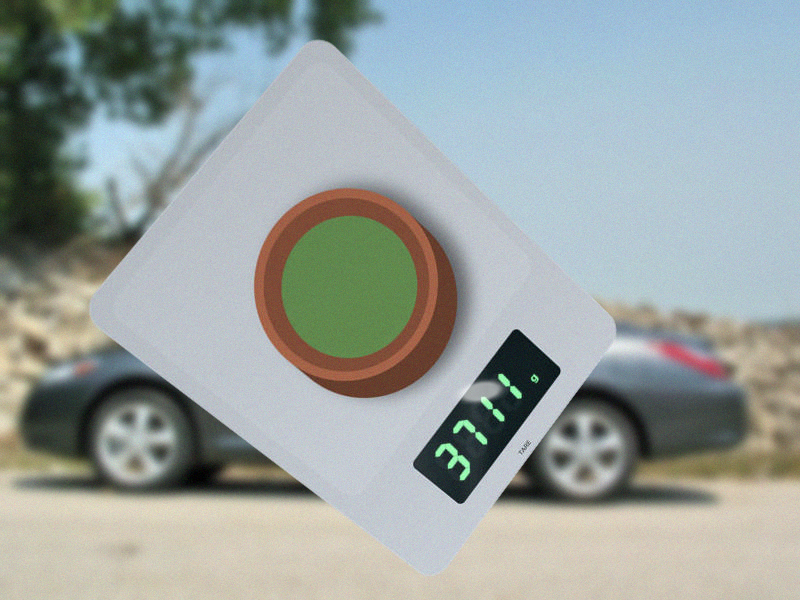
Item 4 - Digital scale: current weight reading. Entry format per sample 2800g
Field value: 3711g
